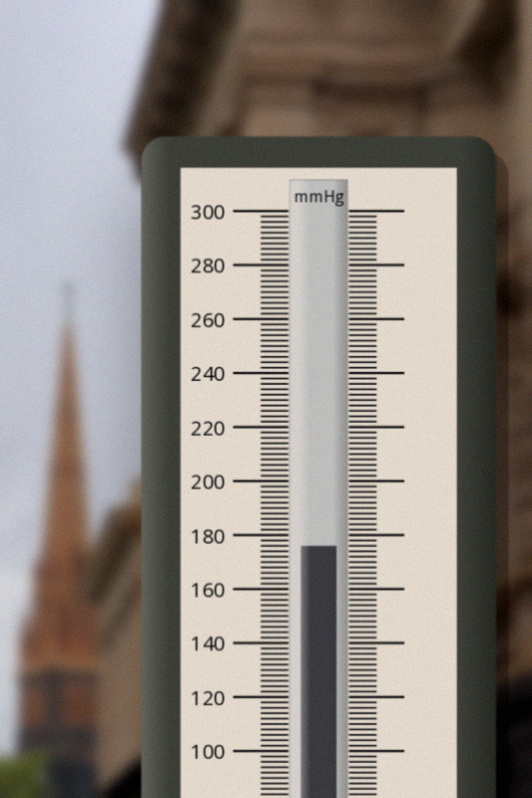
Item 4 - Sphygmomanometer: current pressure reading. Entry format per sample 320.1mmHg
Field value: 176mmHg
